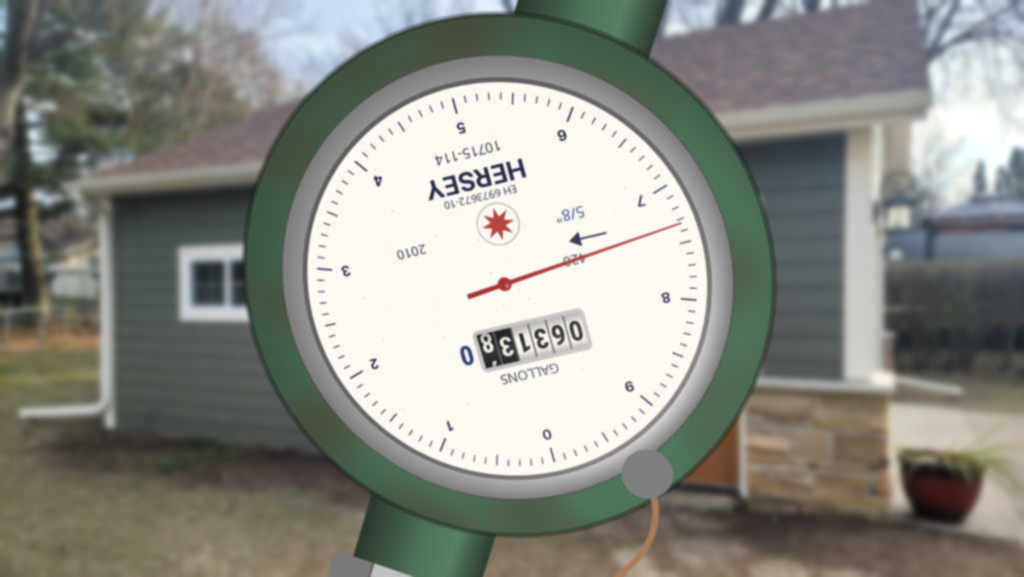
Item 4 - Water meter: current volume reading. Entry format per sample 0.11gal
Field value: 631377.3gal
